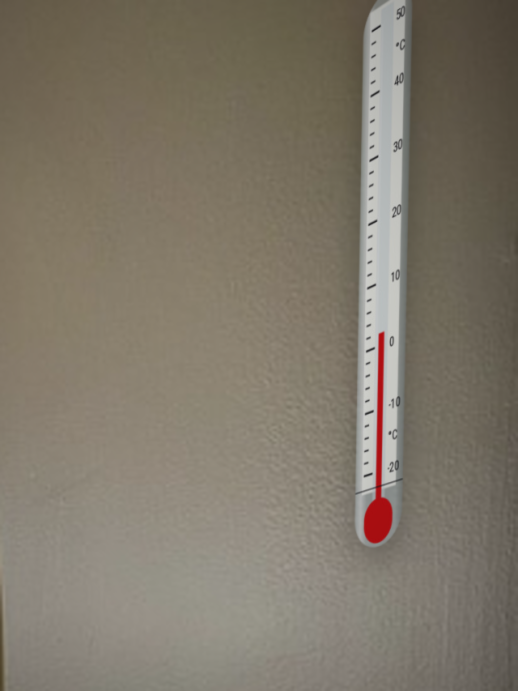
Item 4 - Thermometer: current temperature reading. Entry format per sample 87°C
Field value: 2°C
